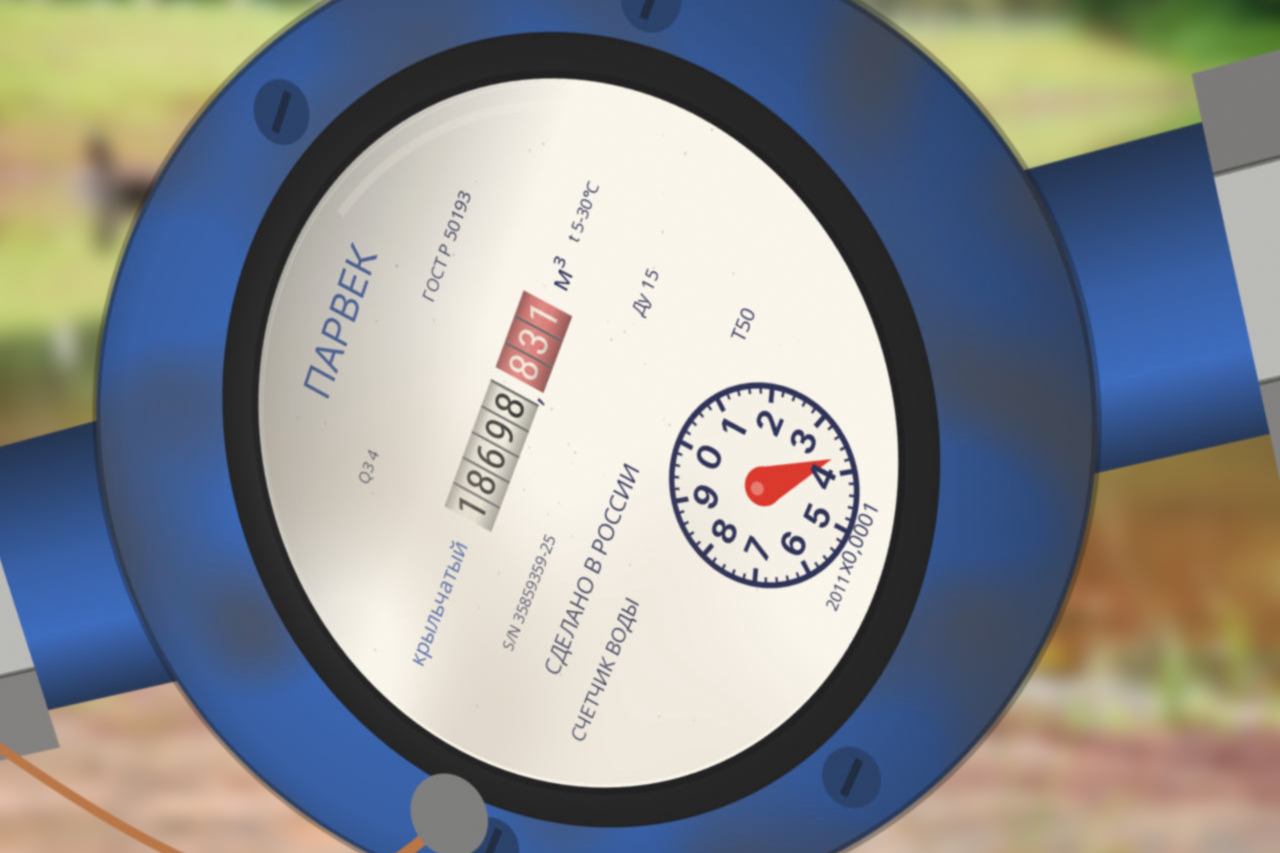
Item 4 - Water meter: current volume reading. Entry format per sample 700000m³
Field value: 18698.8313m³
